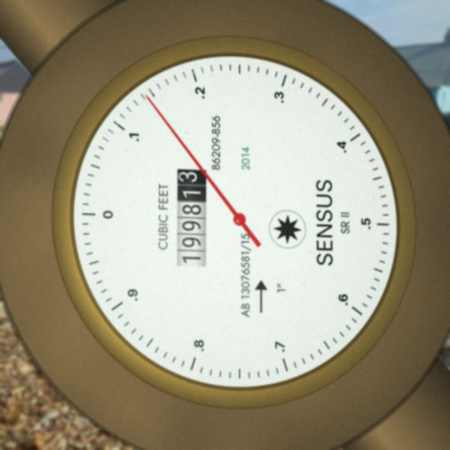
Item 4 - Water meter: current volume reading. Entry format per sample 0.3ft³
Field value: 199813.14ft³
